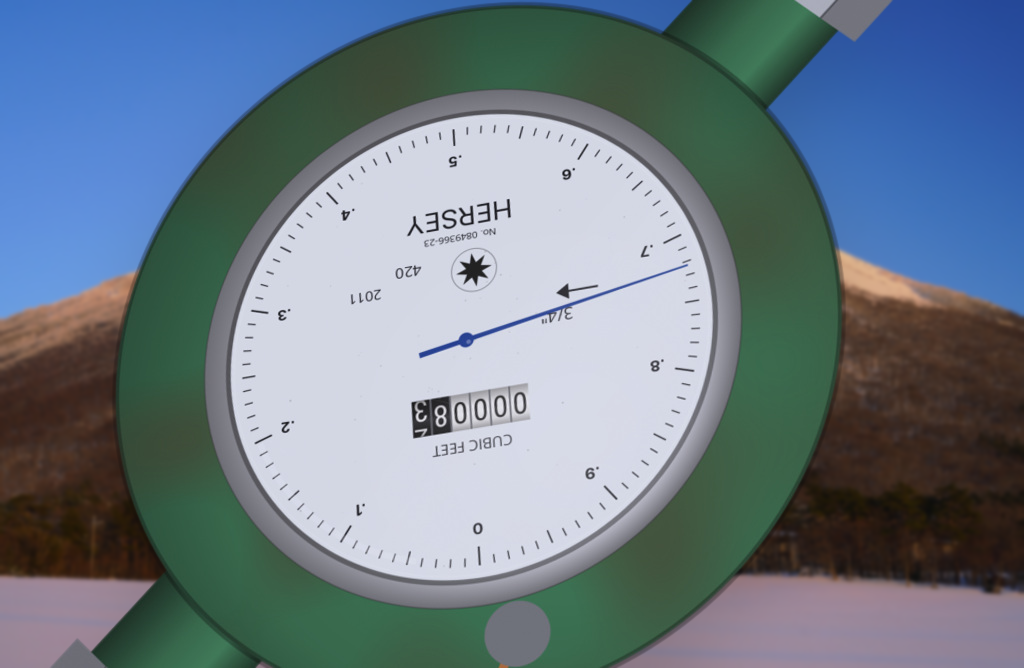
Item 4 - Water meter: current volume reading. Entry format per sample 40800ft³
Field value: 82.72ft³
